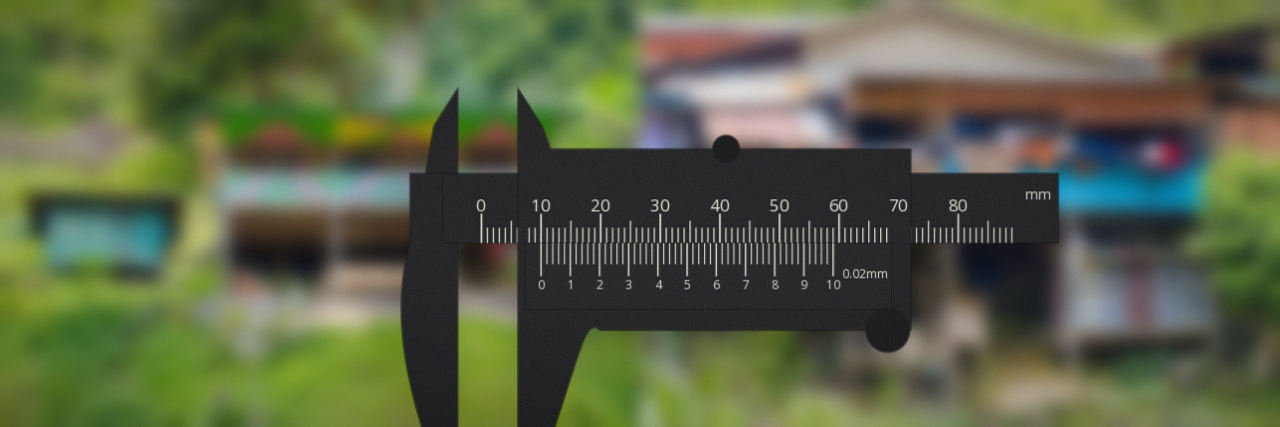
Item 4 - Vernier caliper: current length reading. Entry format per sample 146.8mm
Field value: 10.0mm
